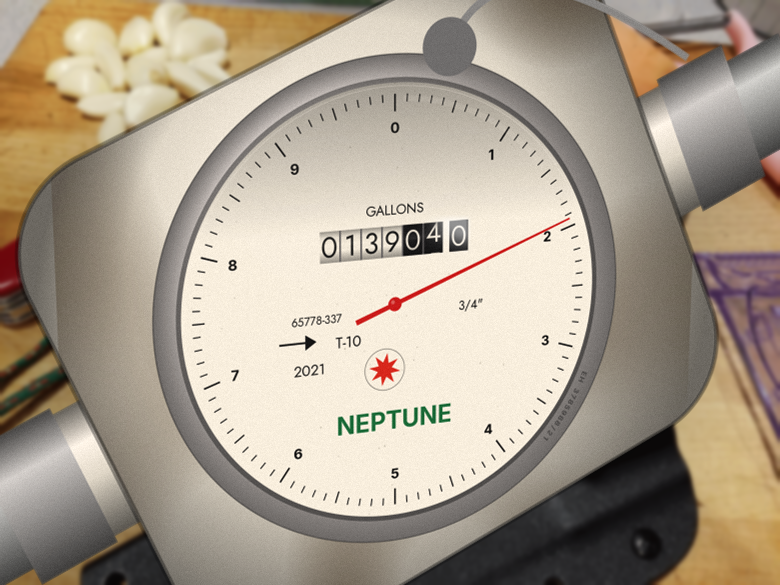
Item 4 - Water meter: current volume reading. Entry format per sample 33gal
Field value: 139041.9gal
